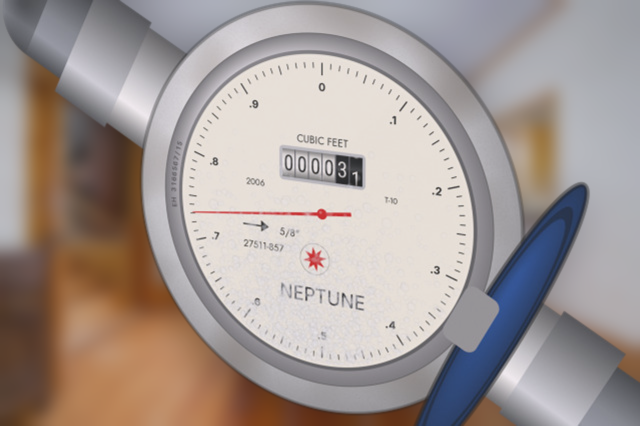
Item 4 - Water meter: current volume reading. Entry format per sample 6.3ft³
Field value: 30.73ft³
